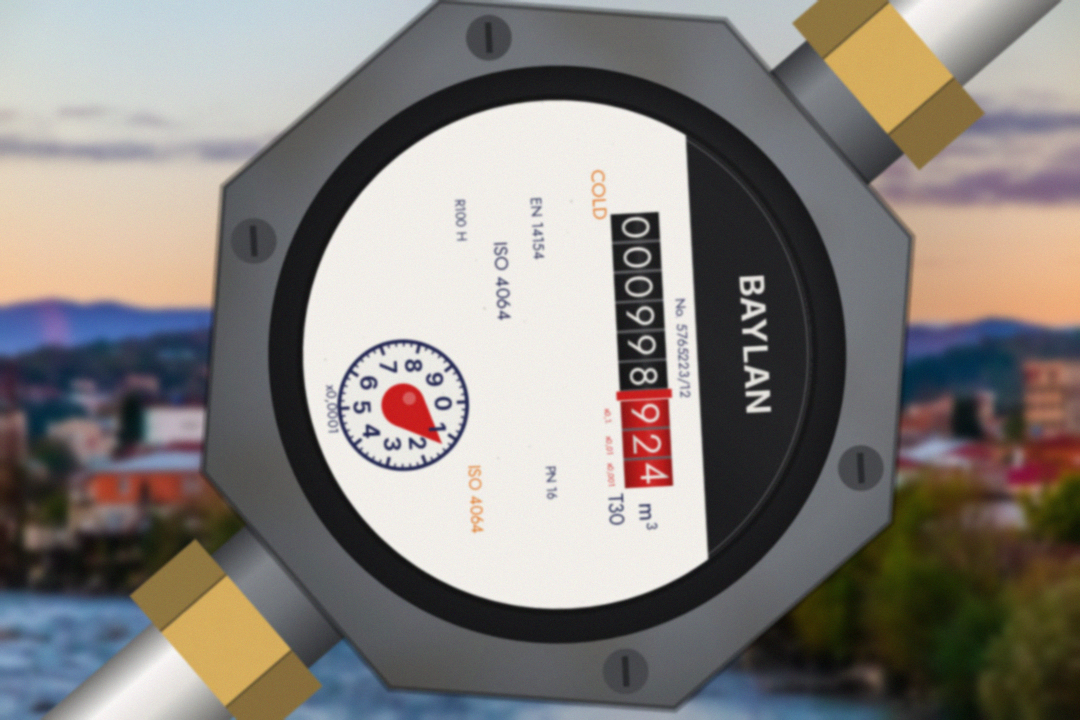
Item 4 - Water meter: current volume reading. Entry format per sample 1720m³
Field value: 998.9241m³
